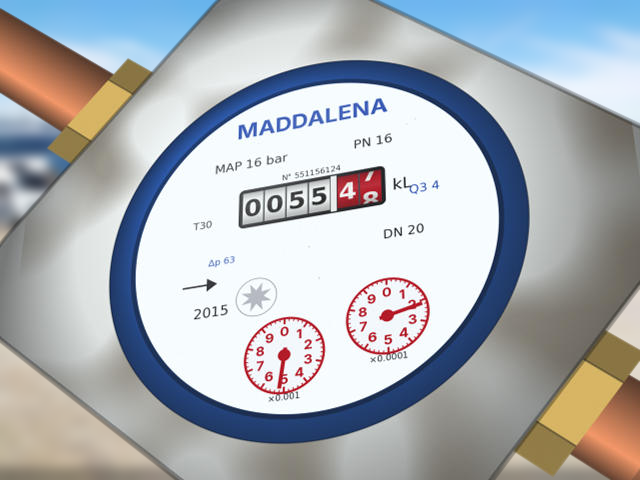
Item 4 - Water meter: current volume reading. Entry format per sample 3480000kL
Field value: 55.4752kL
